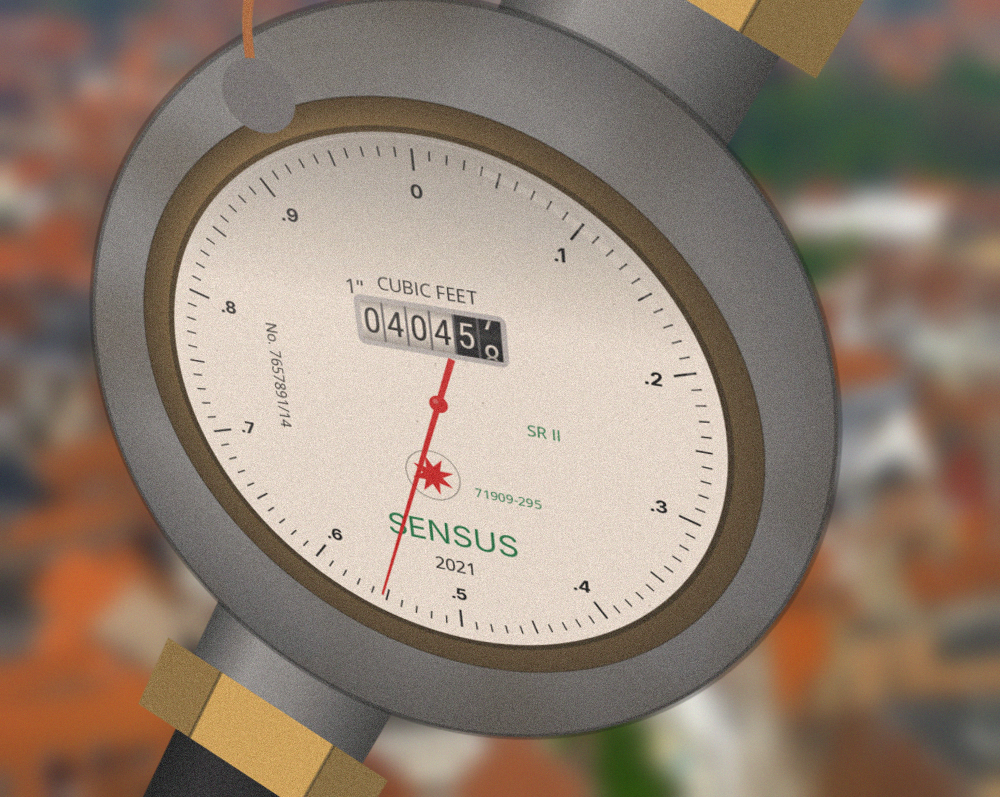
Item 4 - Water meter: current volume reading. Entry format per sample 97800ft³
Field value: 40457.55ft³
